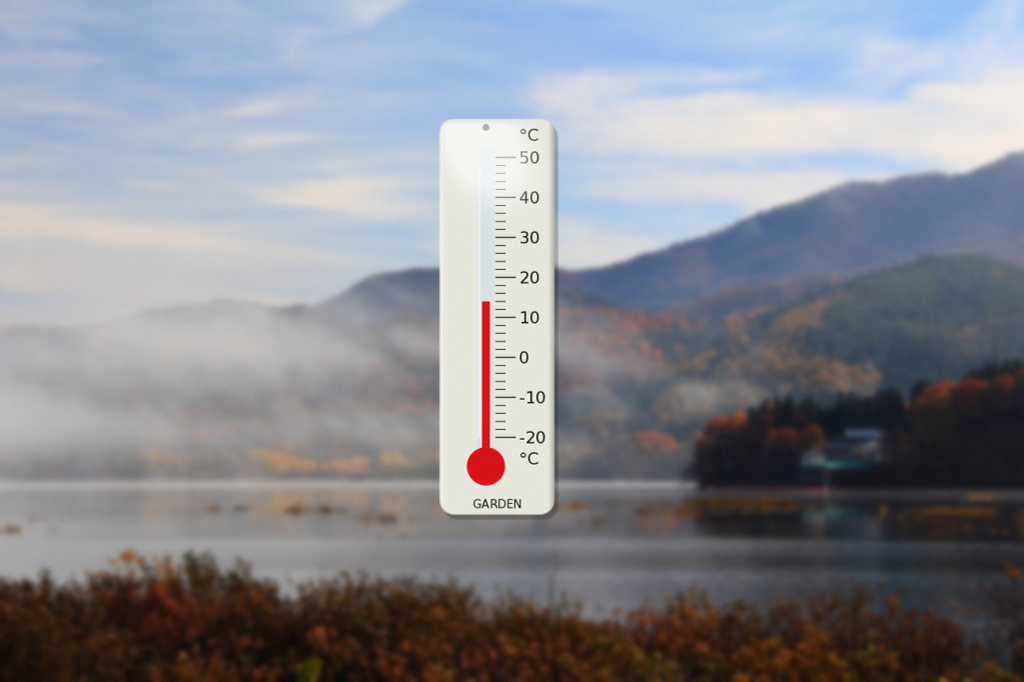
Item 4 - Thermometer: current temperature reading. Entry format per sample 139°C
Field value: 14°C
